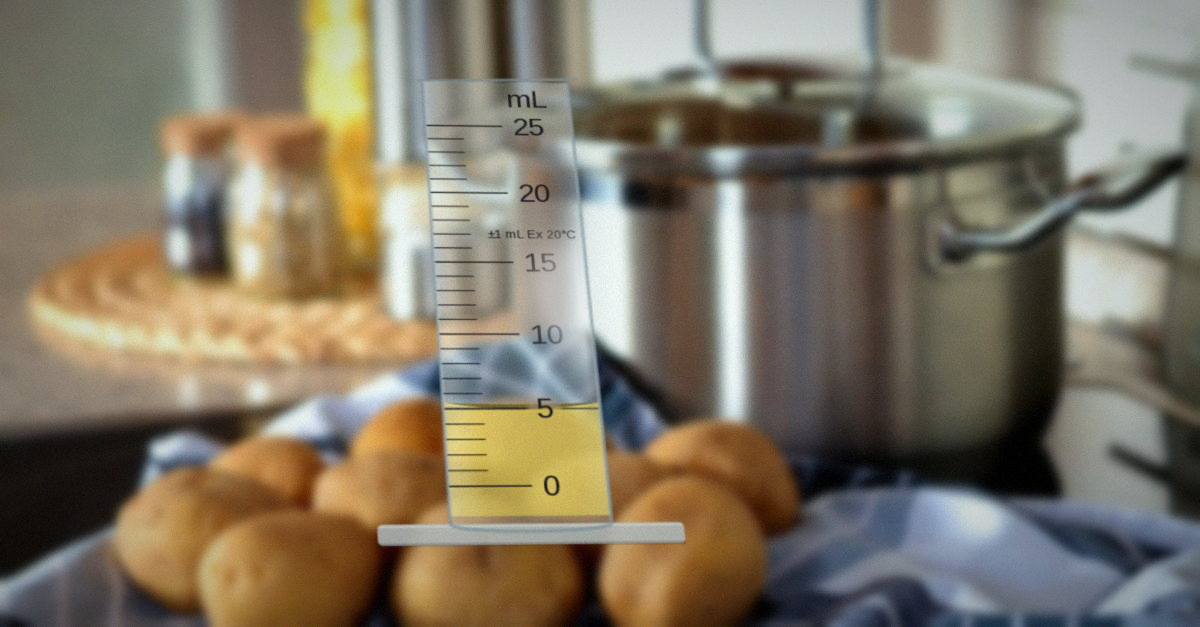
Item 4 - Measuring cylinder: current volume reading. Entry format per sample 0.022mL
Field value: 5mL
